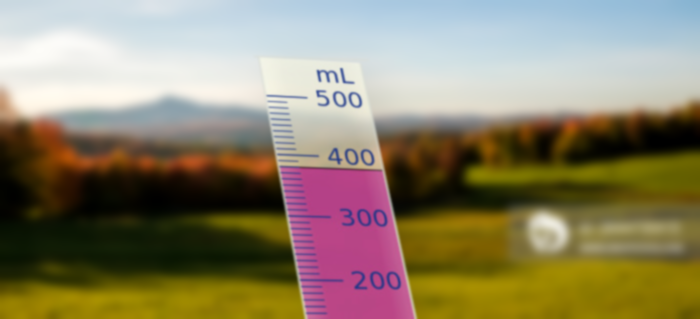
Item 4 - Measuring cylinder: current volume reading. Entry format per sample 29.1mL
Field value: 380mL
